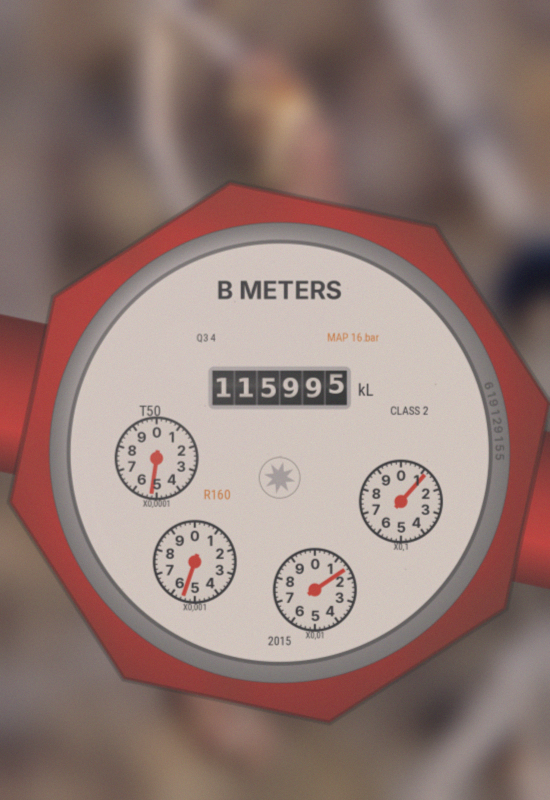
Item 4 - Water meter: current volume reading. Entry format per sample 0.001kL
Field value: 115995.1155kL
